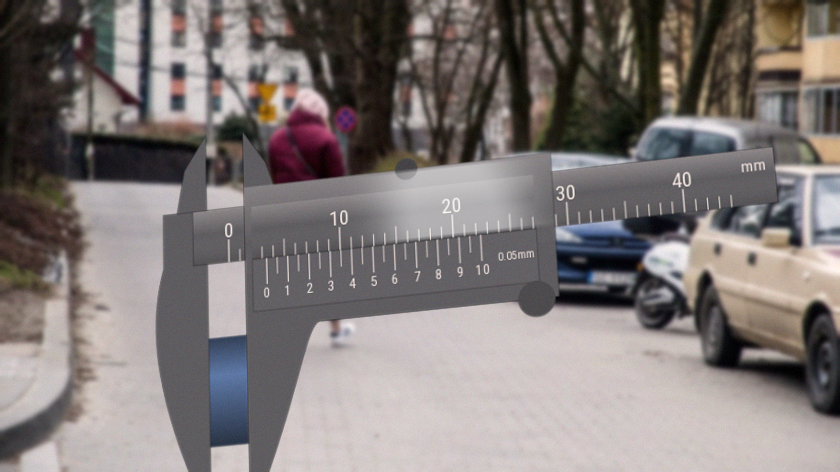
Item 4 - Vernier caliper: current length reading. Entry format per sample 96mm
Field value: 3.4mm
